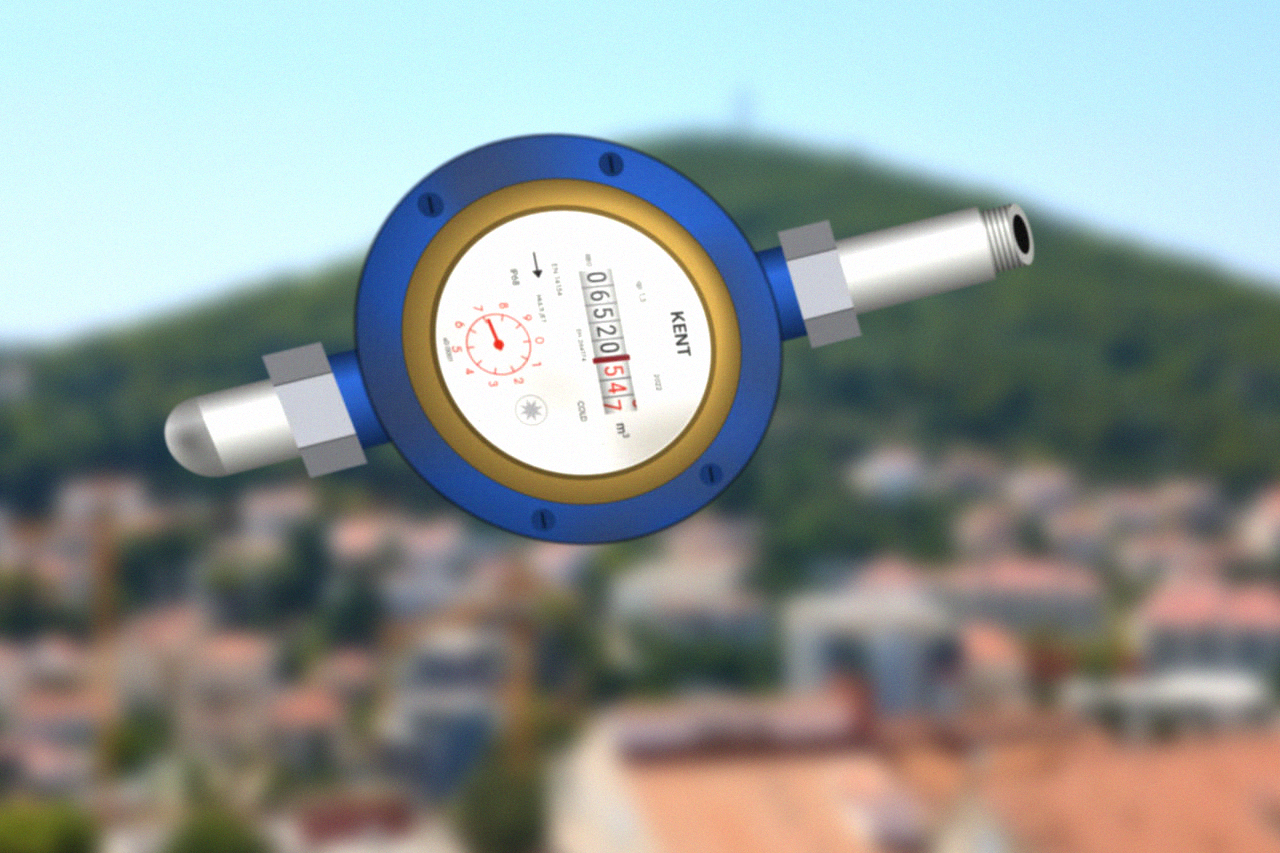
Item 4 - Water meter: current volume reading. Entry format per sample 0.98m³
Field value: 6520.5467m³
